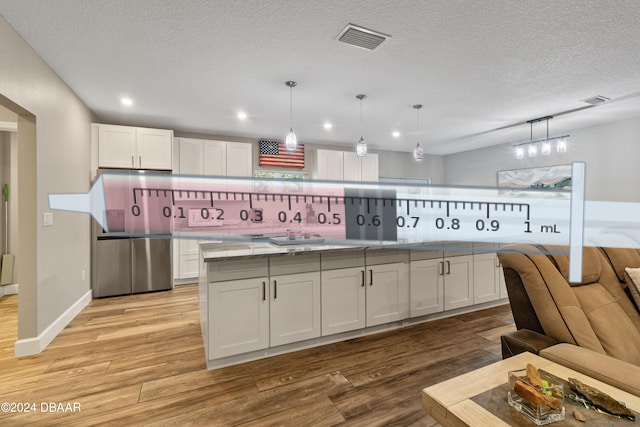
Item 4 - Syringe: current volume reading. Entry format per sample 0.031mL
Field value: 0.54mL
